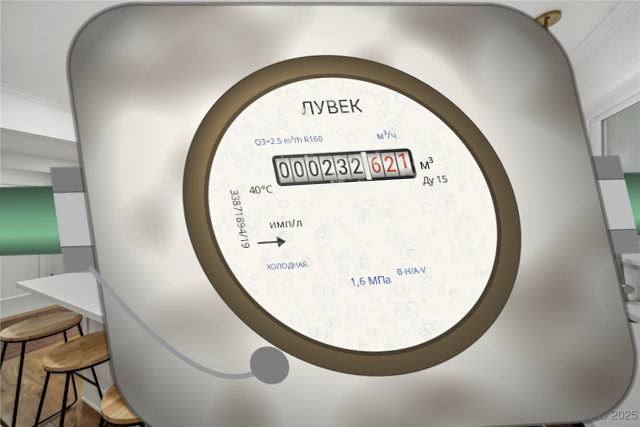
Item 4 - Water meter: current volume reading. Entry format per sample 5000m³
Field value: 232.621m³
